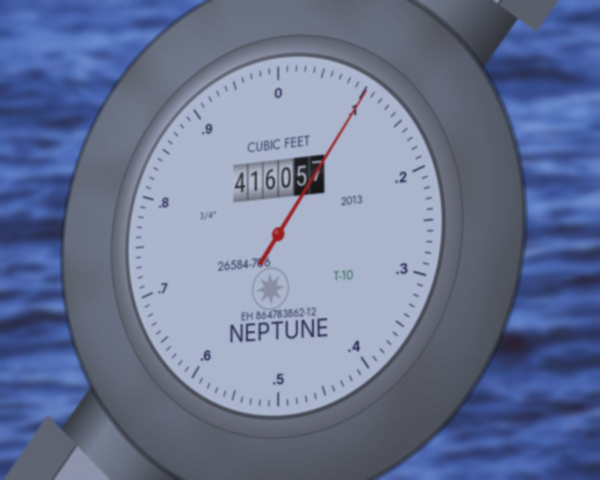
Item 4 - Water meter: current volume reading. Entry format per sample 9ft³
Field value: 416057.10ft³
